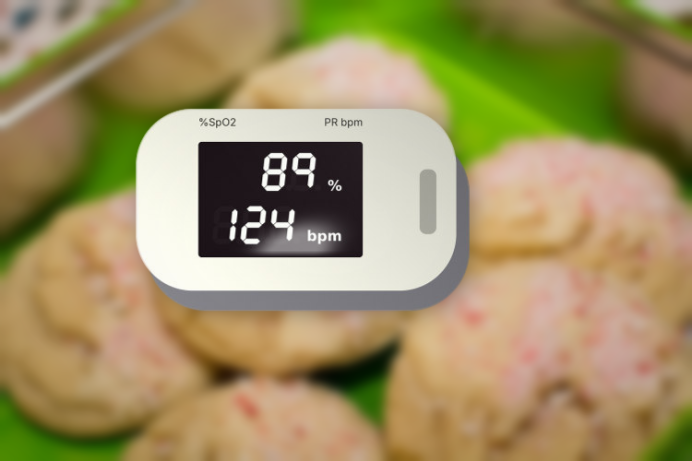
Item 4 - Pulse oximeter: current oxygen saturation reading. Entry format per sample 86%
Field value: 89%
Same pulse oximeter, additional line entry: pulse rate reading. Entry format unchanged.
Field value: 124bpm
